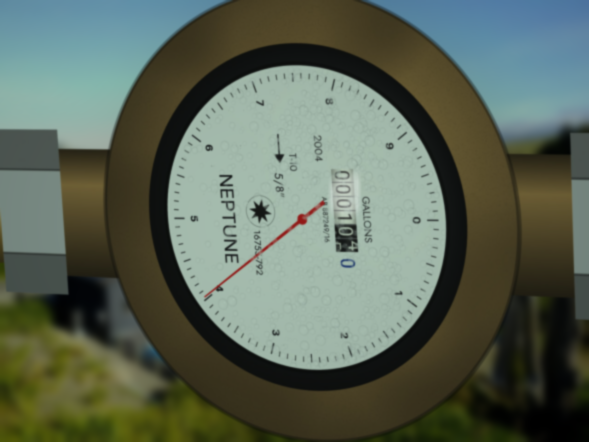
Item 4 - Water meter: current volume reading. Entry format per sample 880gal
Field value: 1044.0gal
